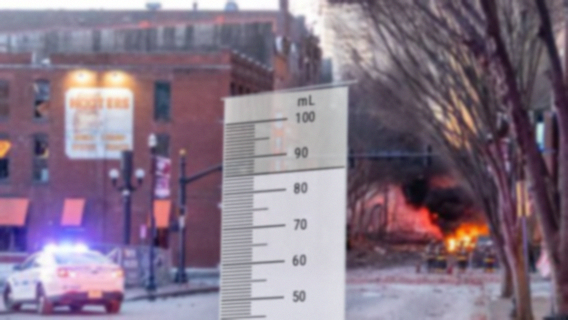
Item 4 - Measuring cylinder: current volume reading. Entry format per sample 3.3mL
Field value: 85mL
